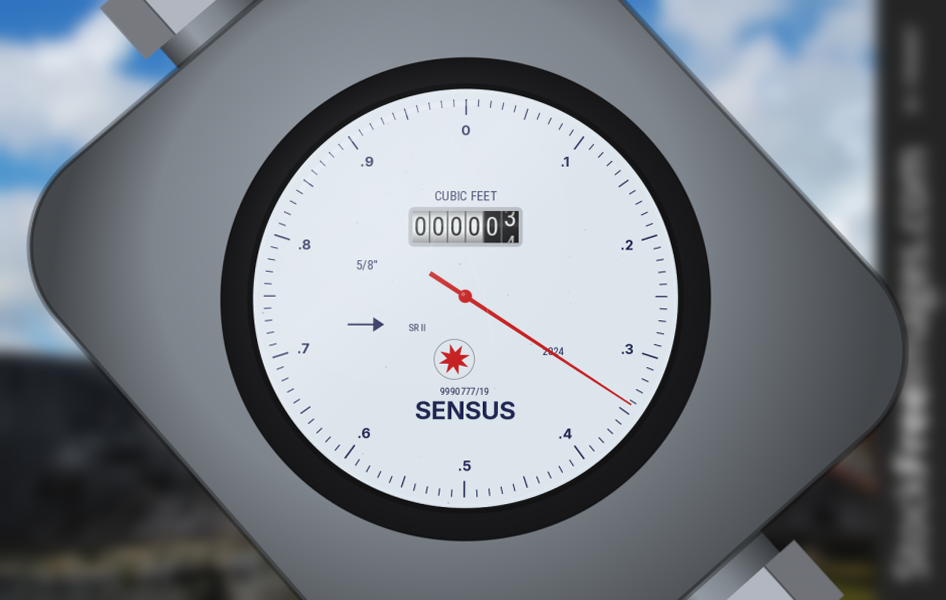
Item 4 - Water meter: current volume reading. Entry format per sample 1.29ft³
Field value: 3.34ft³
